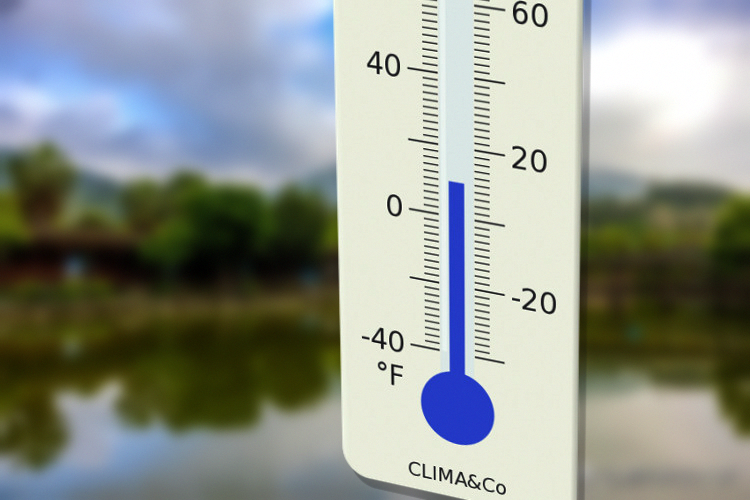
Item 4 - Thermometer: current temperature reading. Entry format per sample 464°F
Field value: 10°F
